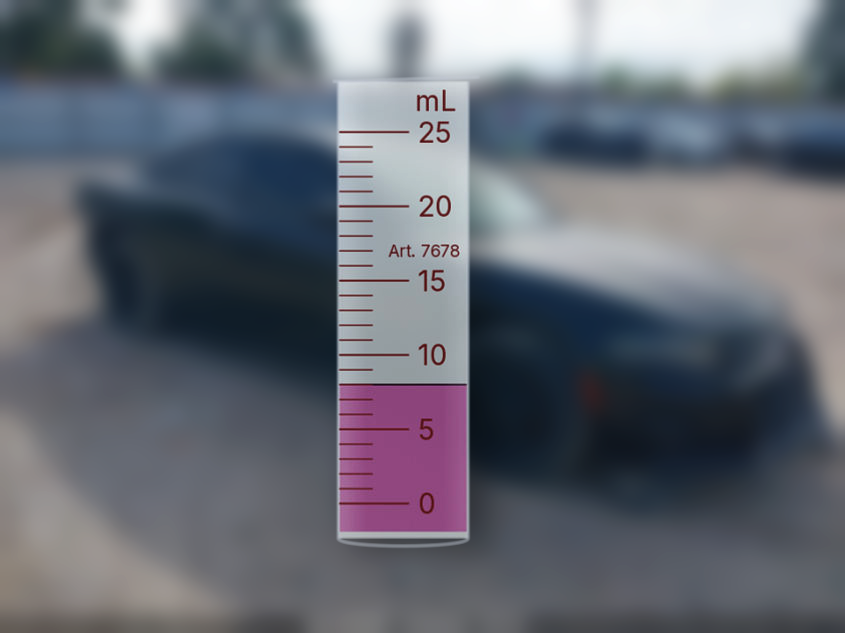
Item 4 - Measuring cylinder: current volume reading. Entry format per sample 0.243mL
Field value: 8mL
